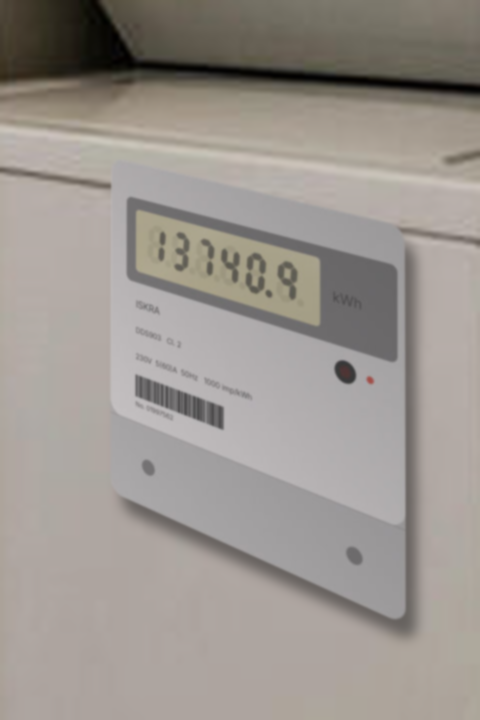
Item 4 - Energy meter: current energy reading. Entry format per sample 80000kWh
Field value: 13740.9kWh
